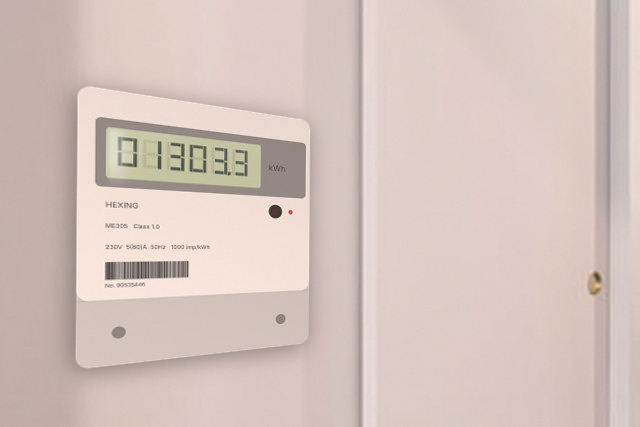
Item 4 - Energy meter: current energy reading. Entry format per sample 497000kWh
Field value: 1303.3kWh
